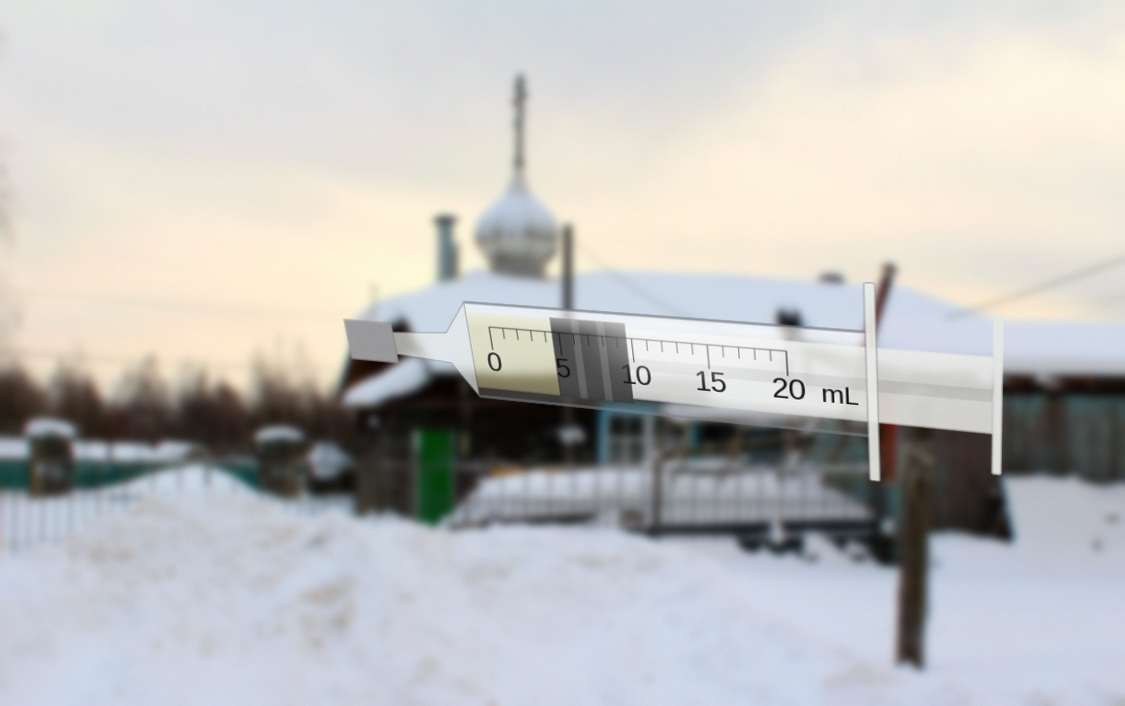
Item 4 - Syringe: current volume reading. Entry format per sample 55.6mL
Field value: 4.5mL
